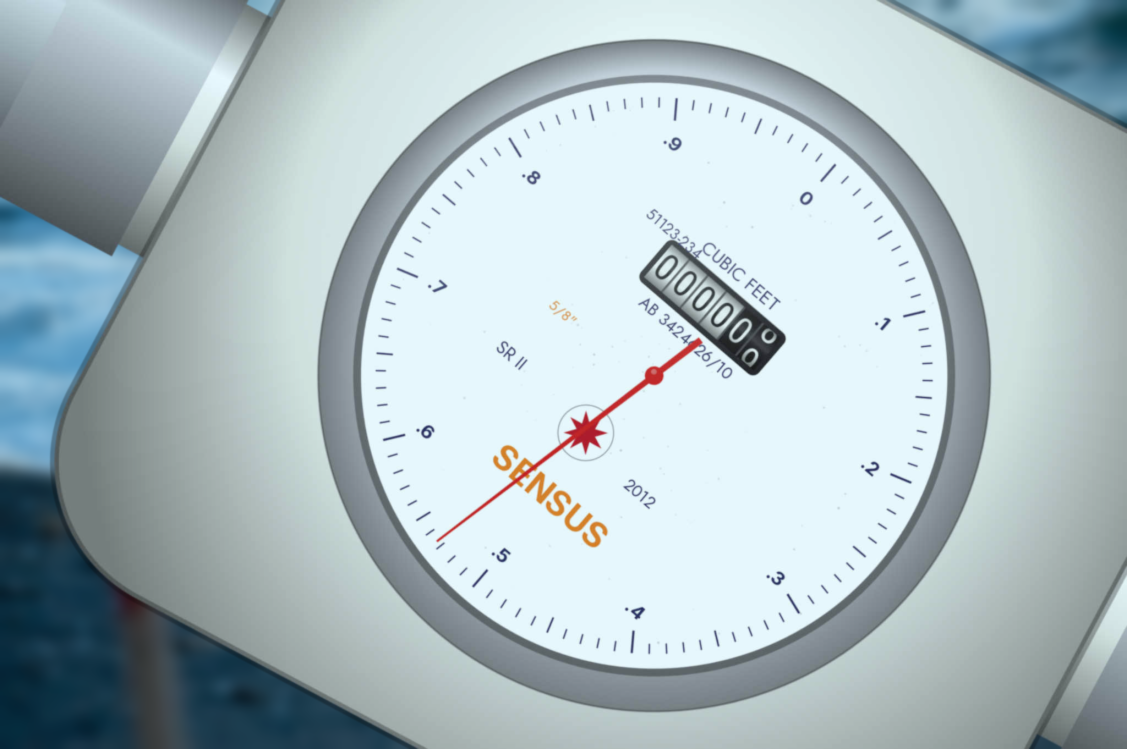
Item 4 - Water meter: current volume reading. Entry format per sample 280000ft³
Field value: 8.53ft³
